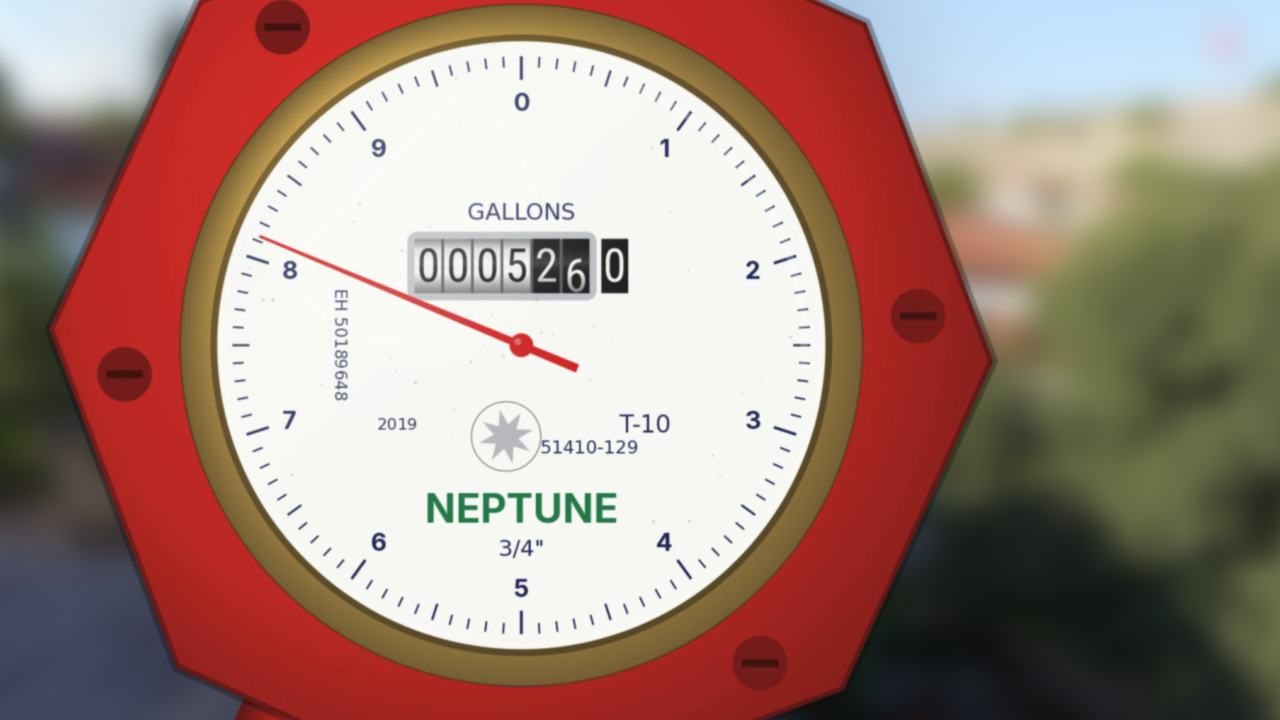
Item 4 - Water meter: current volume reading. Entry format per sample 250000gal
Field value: 5258.1gal
